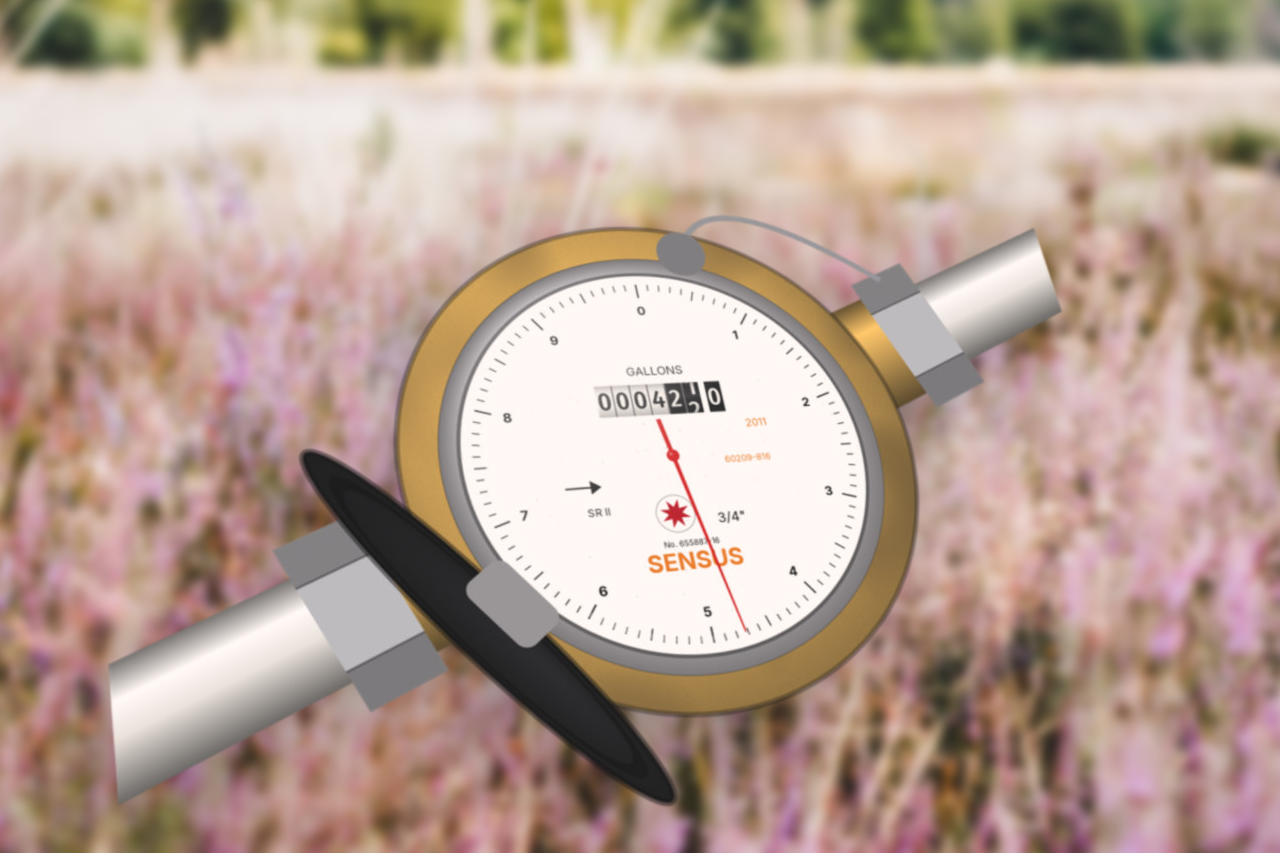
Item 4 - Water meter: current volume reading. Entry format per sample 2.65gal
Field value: 4214.7gal
